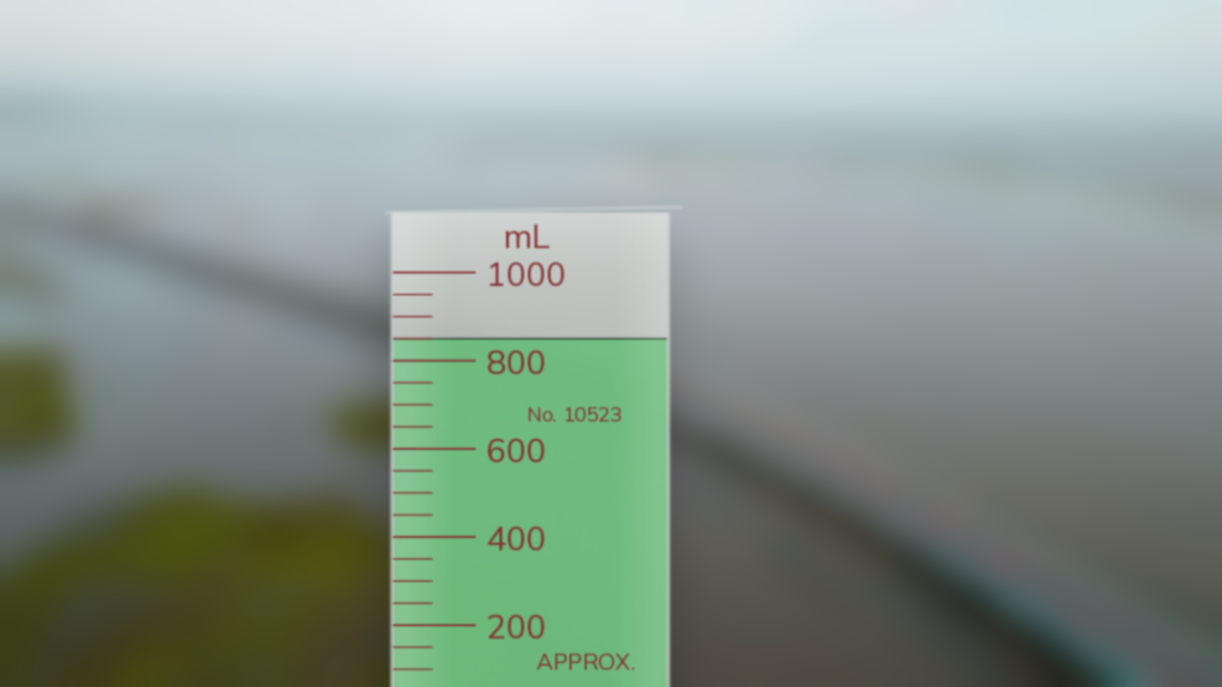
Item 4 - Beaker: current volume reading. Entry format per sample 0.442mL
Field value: 850mL
